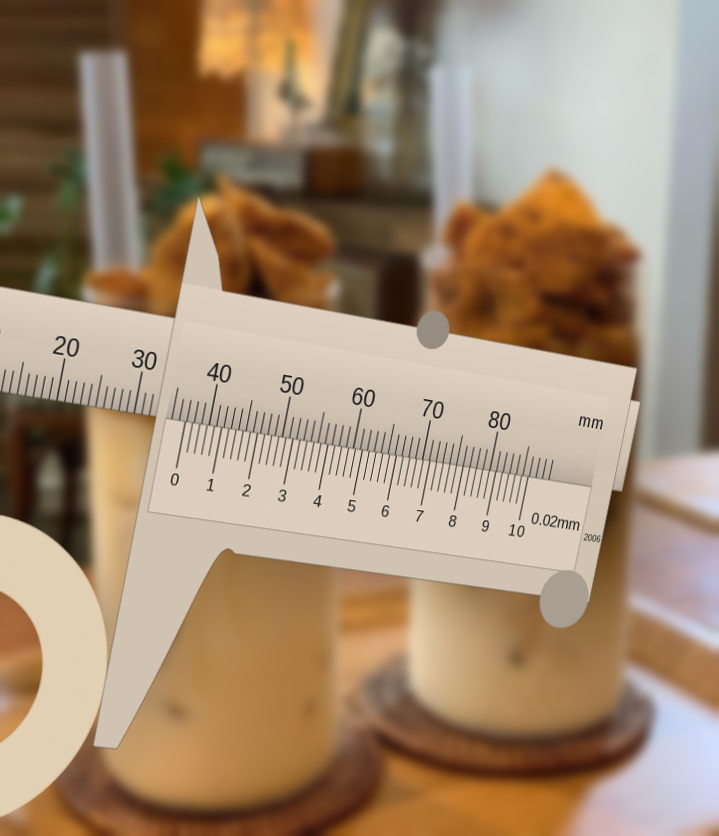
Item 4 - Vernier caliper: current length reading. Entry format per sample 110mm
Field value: 36.8mm
